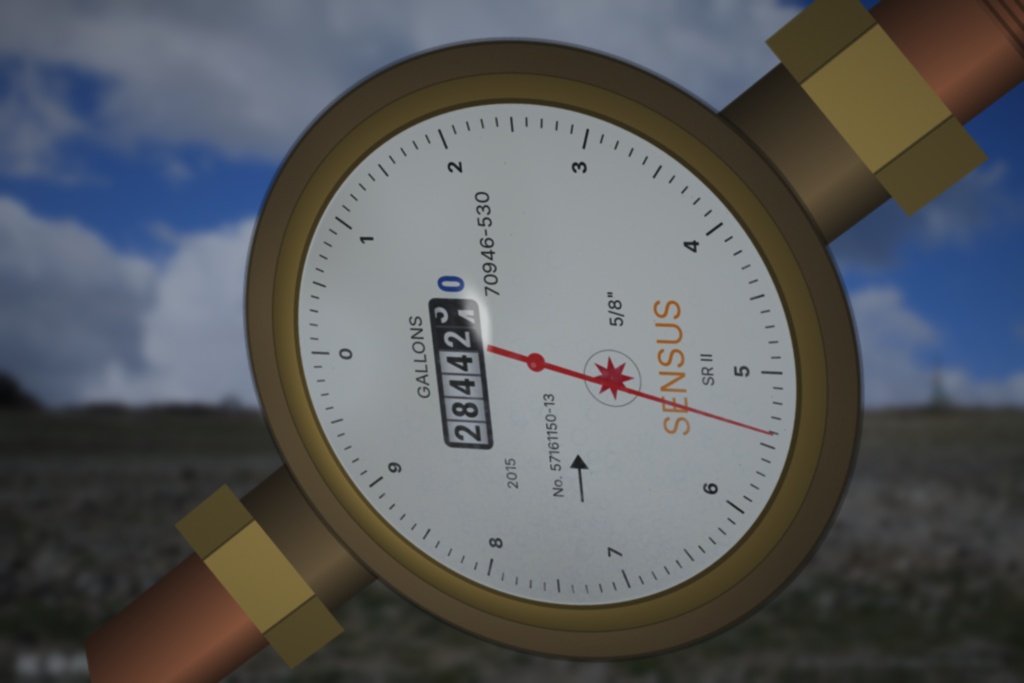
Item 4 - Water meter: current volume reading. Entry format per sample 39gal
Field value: 2844235.4gal
